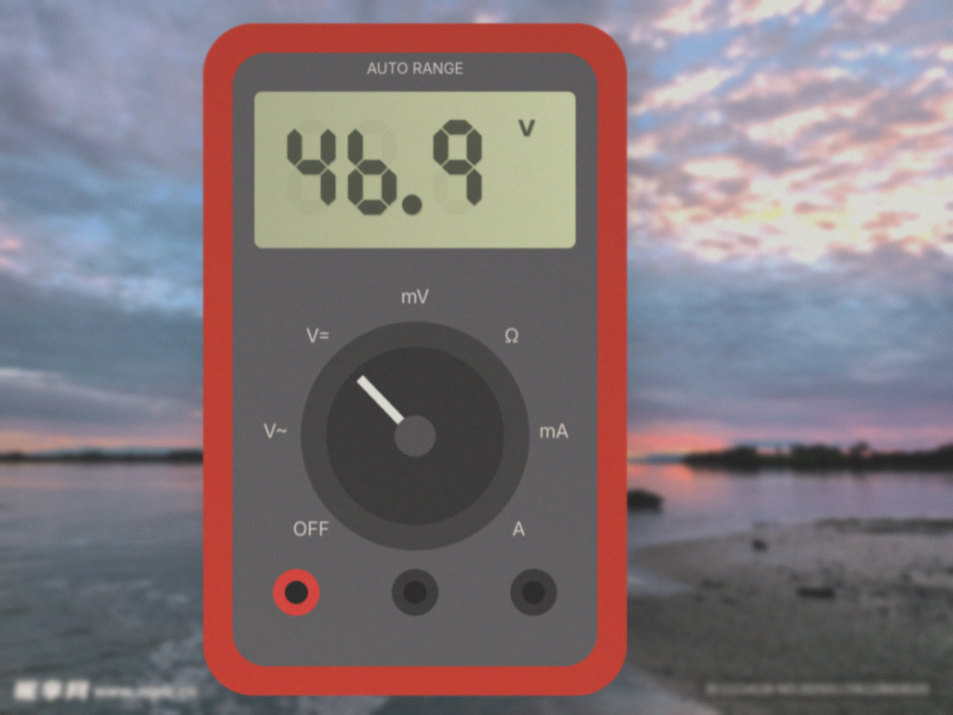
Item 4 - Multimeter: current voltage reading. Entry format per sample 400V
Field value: 46.9V
